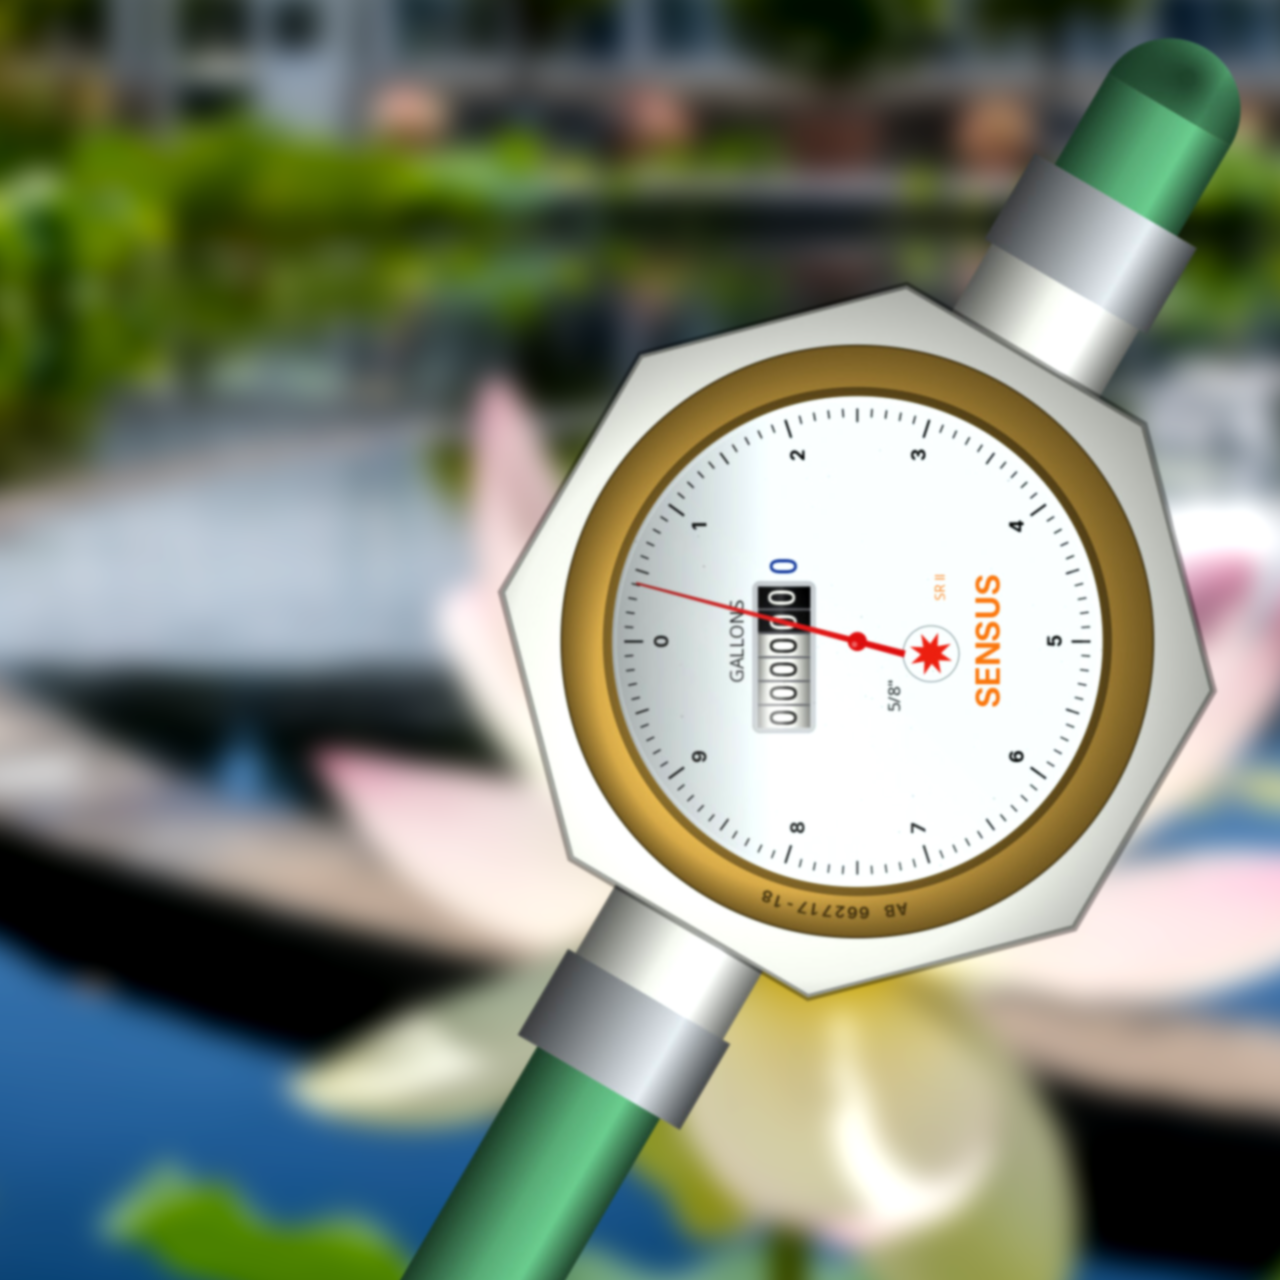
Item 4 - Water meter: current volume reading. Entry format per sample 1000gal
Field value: 0.4gal
